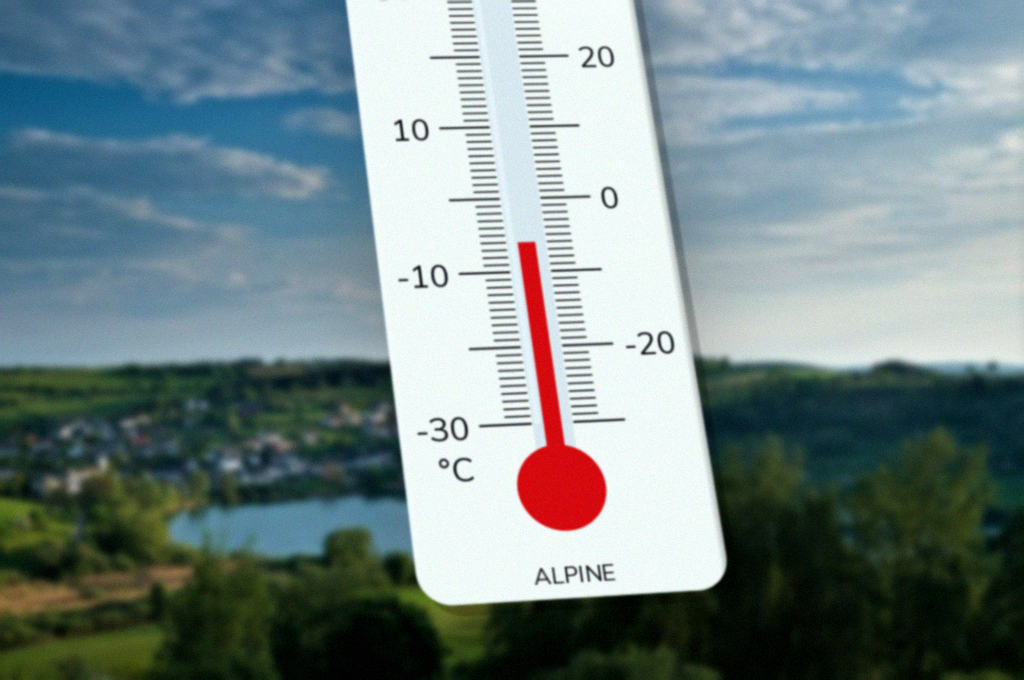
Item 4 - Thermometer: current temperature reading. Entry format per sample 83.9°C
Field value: -6°C
